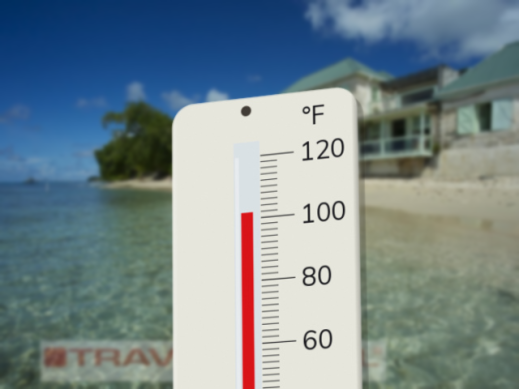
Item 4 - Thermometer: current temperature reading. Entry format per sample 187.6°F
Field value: 102°F
